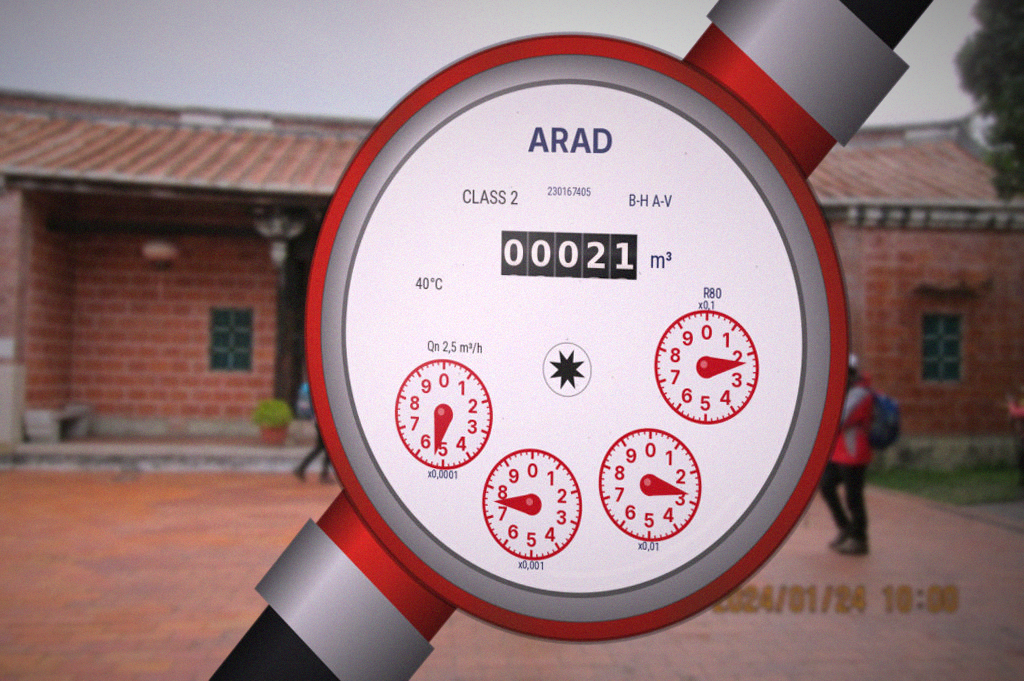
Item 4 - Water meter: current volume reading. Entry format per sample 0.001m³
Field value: 21.2275m³
